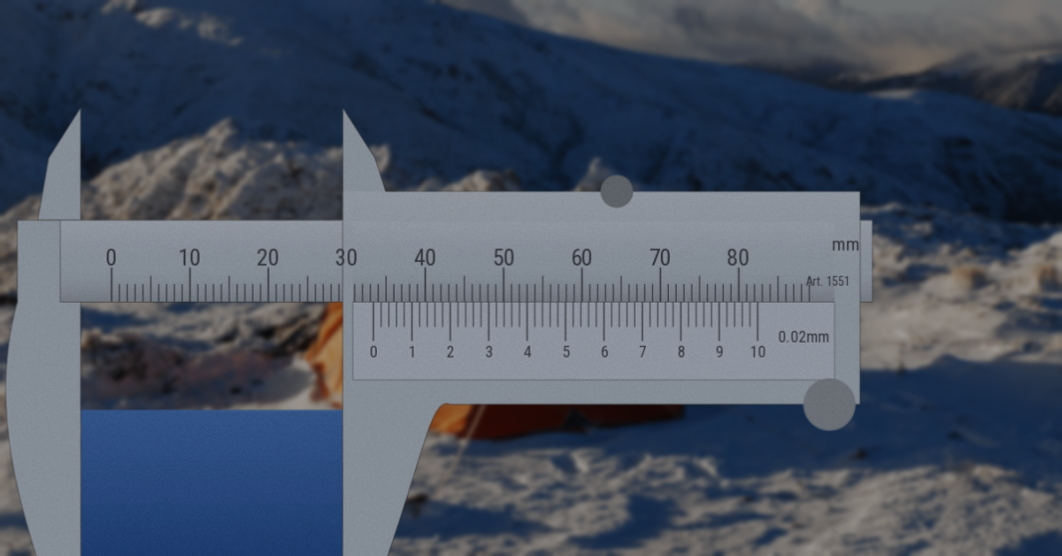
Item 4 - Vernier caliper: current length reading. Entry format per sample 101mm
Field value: 33.4mm
